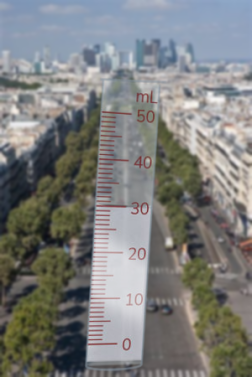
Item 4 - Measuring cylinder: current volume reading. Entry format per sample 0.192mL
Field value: 30mL
